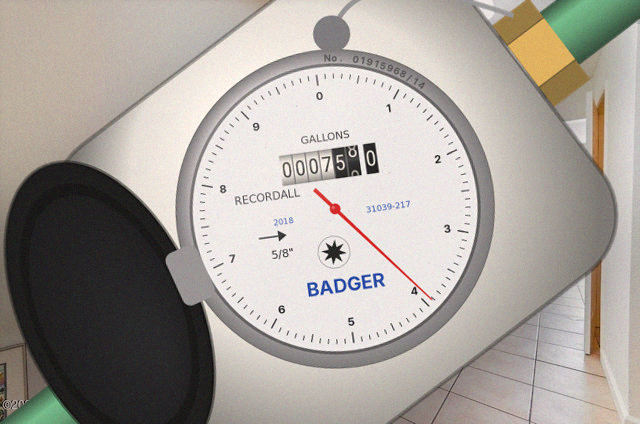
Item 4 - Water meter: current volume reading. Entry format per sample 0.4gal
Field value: 7583.9gal
